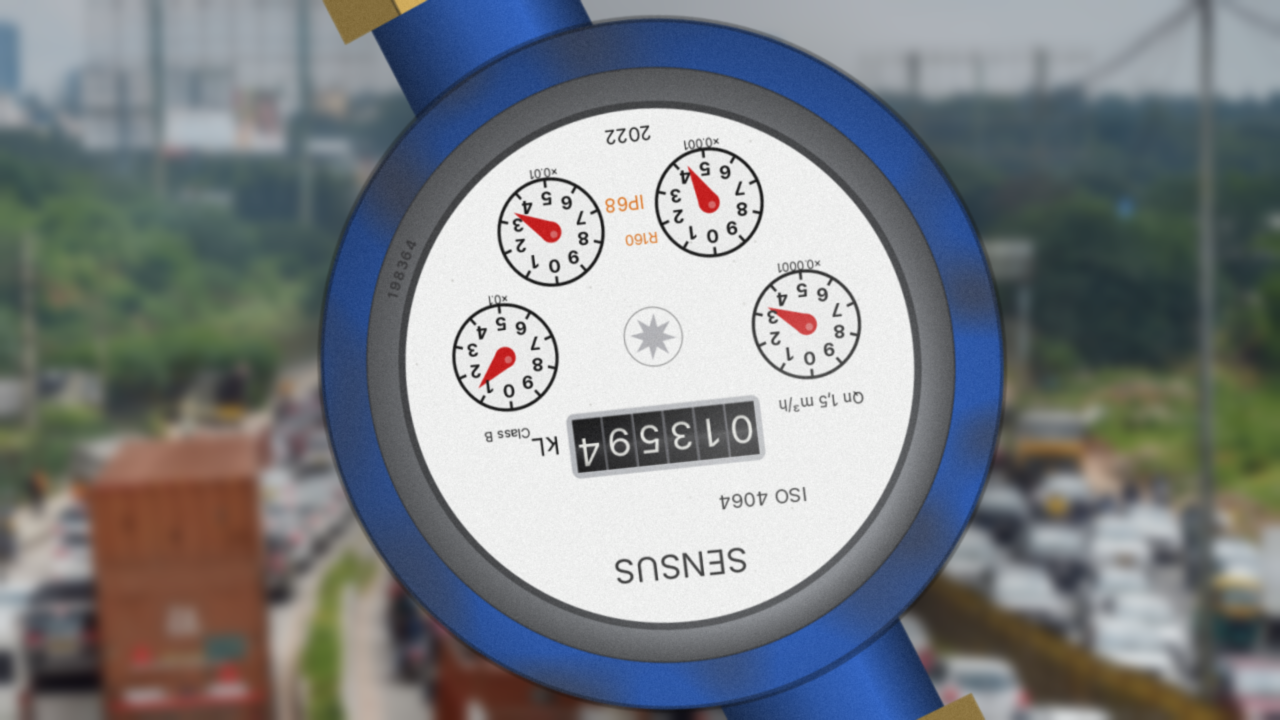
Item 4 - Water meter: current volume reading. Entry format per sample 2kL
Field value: 13594.1343kL
